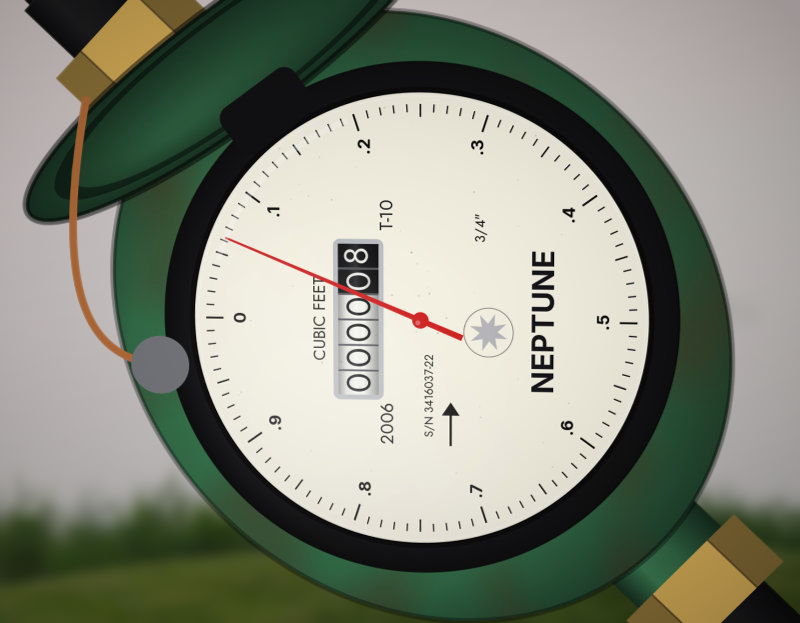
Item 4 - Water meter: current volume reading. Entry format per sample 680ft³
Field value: 8.06ft³
